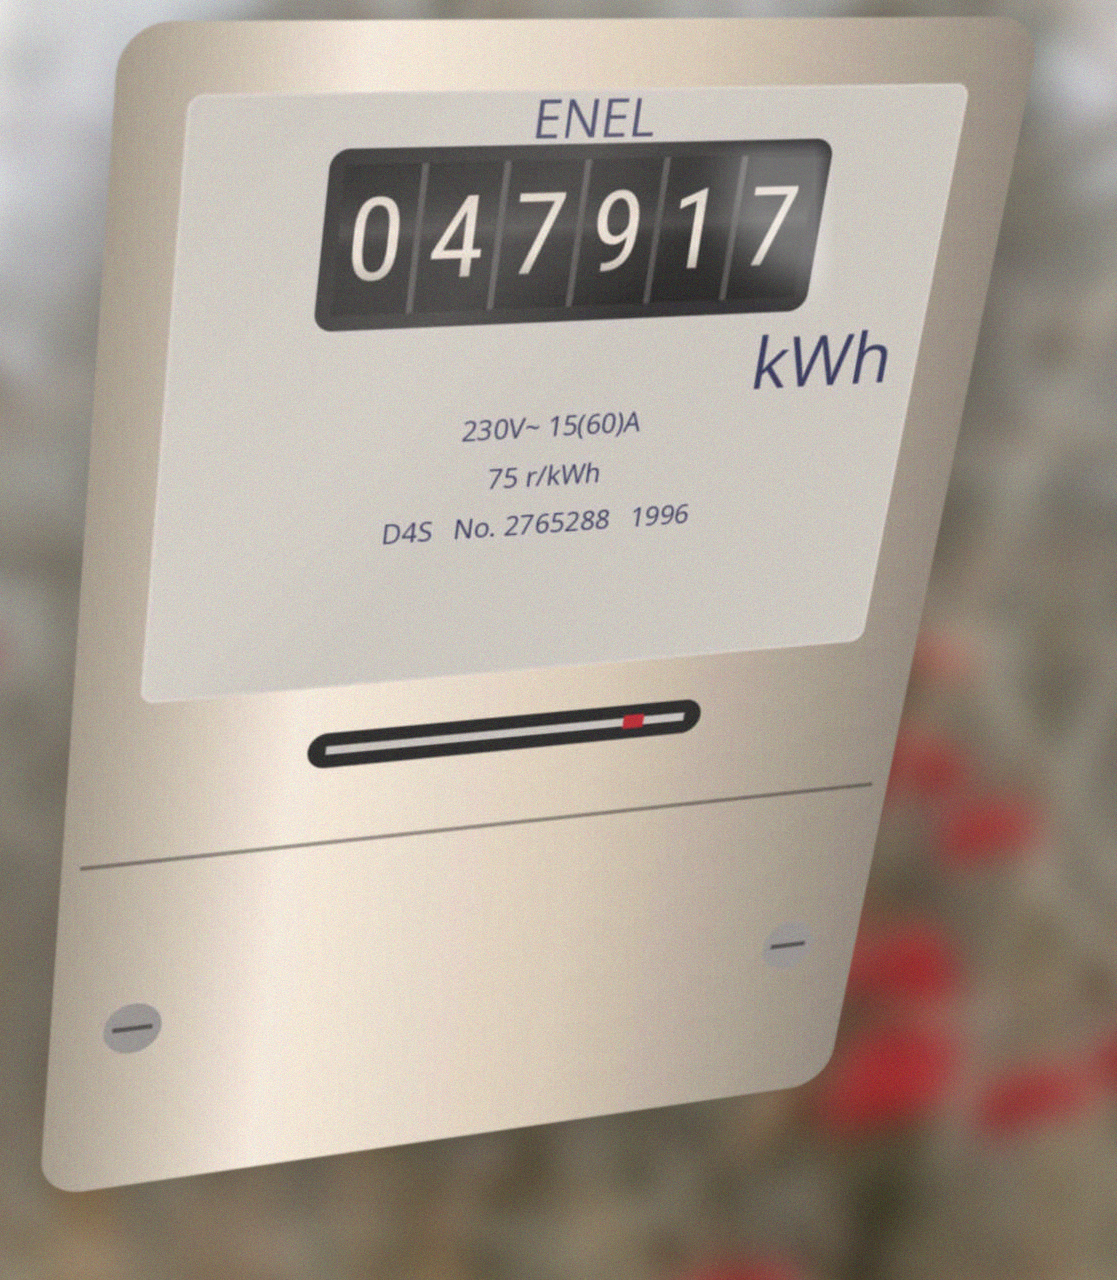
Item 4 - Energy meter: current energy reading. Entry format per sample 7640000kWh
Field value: 47917kWh
